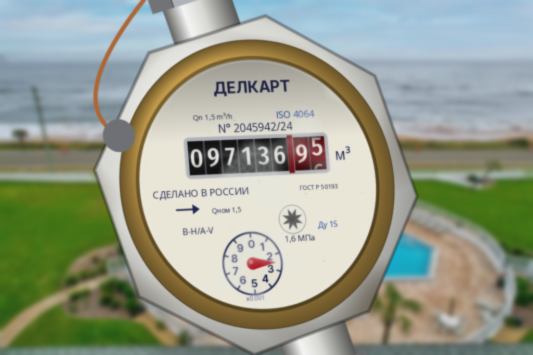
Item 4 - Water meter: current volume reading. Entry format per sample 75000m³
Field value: 97136.952m³
